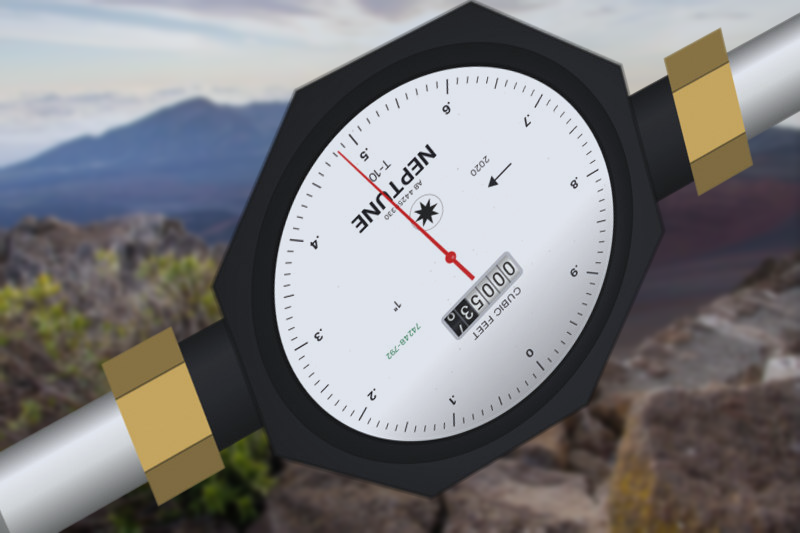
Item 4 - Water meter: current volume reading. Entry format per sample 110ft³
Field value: 537.48ft³
